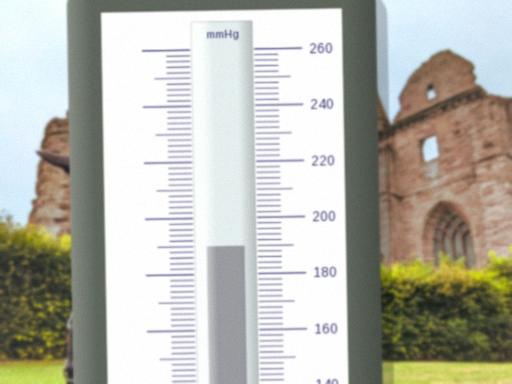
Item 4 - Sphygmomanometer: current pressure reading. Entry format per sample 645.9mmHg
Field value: 190mmHg
